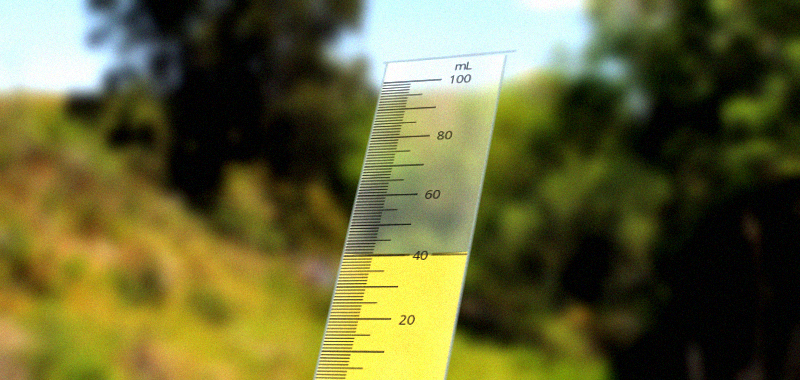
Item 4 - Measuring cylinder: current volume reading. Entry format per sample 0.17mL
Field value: 40mL
